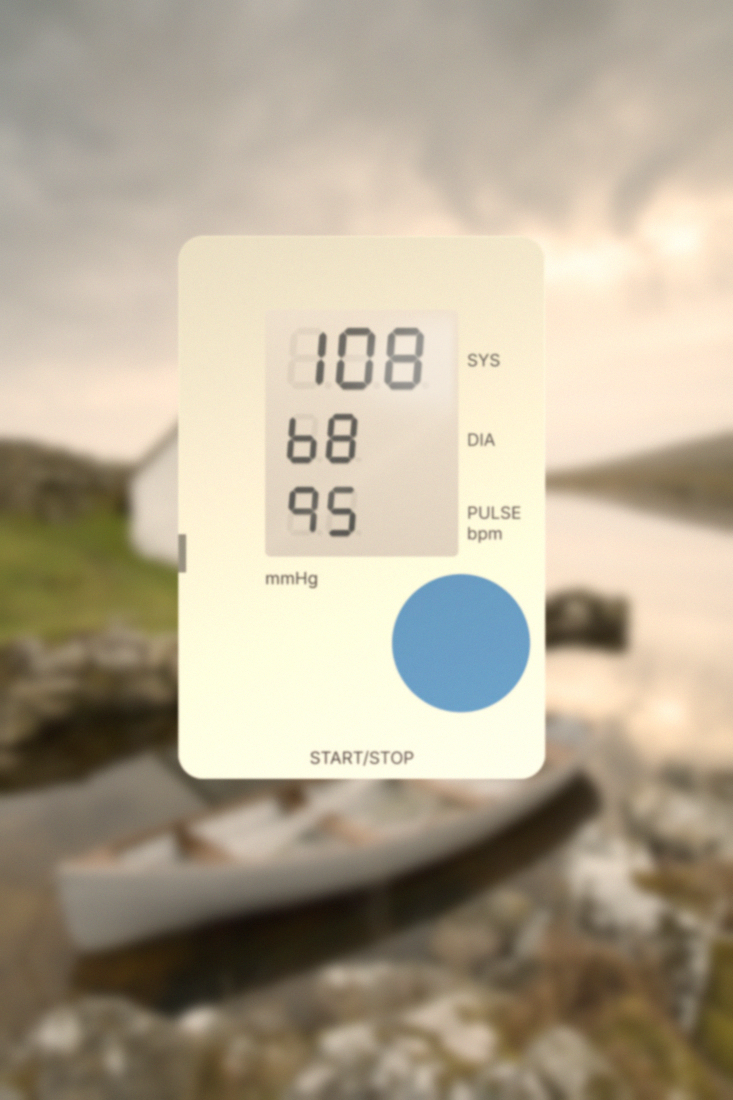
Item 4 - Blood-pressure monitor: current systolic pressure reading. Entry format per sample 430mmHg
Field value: 108mmHg
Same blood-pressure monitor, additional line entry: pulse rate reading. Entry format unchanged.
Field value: 95bpm
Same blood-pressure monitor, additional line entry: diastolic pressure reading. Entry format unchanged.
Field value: 68mmHg
